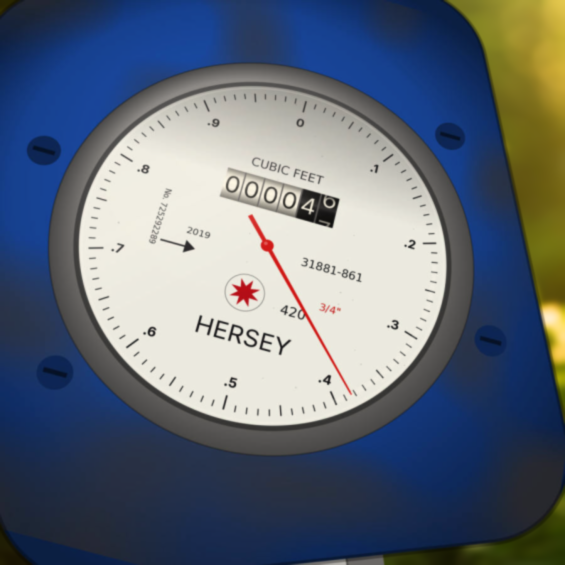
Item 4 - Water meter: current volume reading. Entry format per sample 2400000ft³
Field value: 46.38ft³
